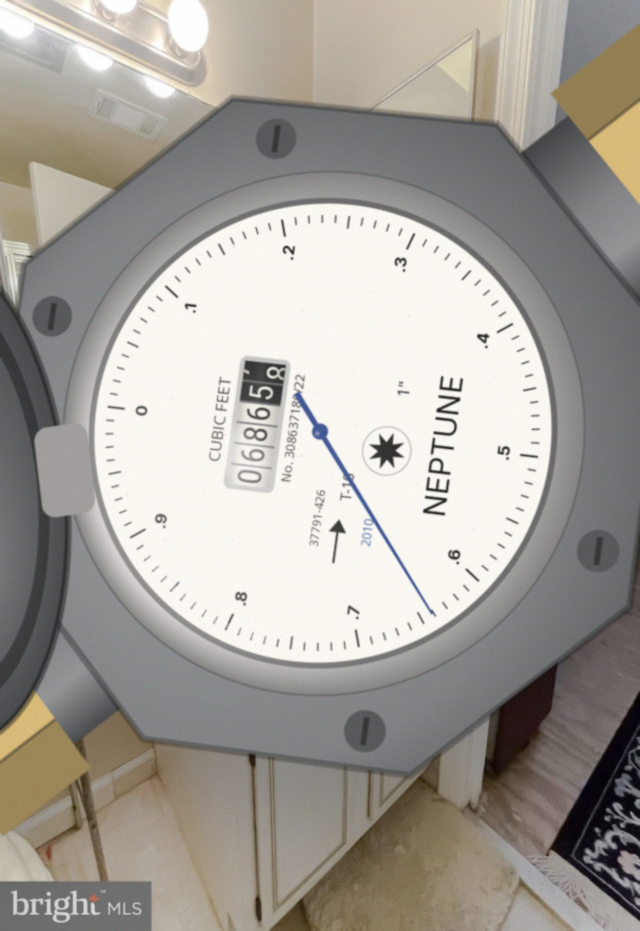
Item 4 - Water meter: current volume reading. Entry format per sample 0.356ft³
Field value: 68657.64ft³
